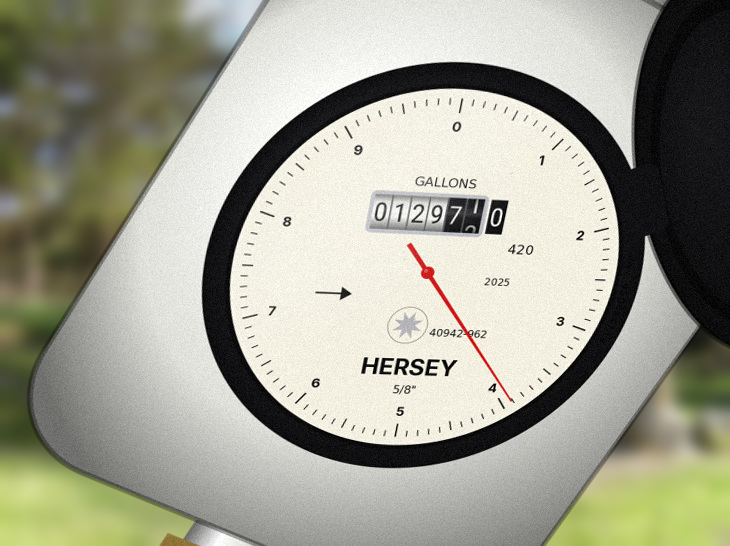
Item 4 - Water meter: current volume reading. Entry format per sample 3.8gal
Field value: 129713.9gal
